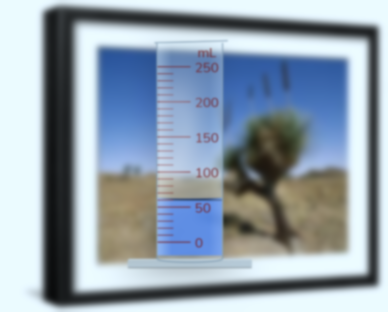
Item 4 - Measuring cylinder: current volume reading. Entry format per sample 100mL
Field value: 60mL
